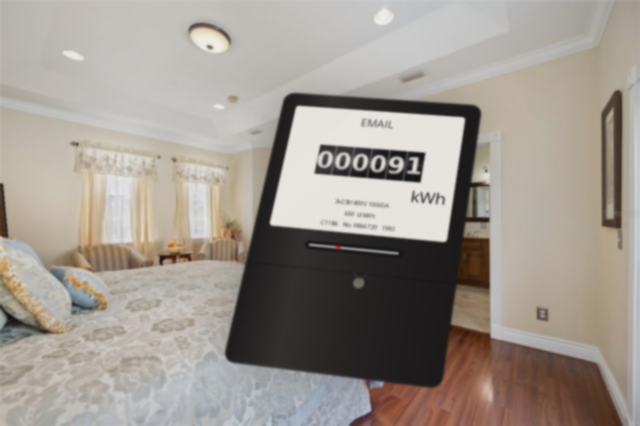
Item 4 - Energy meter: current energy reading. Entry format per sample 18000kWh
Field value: 91kWh
